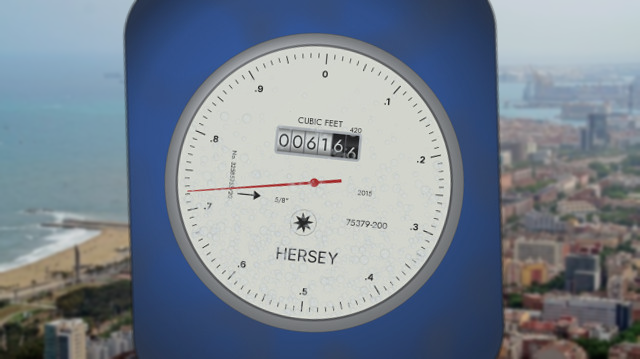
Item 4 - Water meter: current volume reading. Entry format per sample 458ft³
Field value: 6165.72ft³
